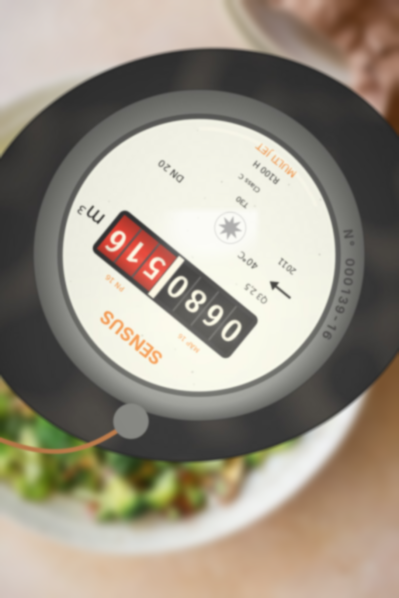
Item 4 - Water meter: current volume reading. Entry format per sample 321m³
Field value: 680.516m³
